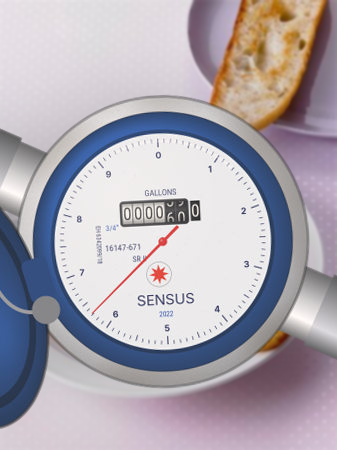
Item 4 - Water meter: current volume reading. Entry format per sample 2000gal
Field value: 596.3gal
